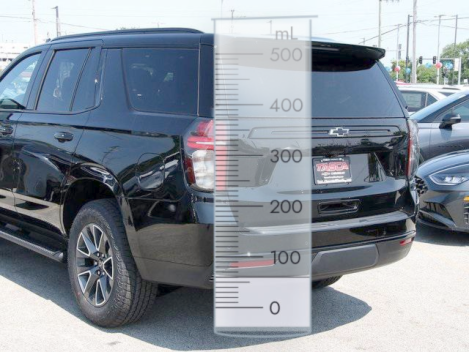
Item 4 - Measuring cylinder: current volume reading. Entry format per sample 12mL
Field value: 60mL
